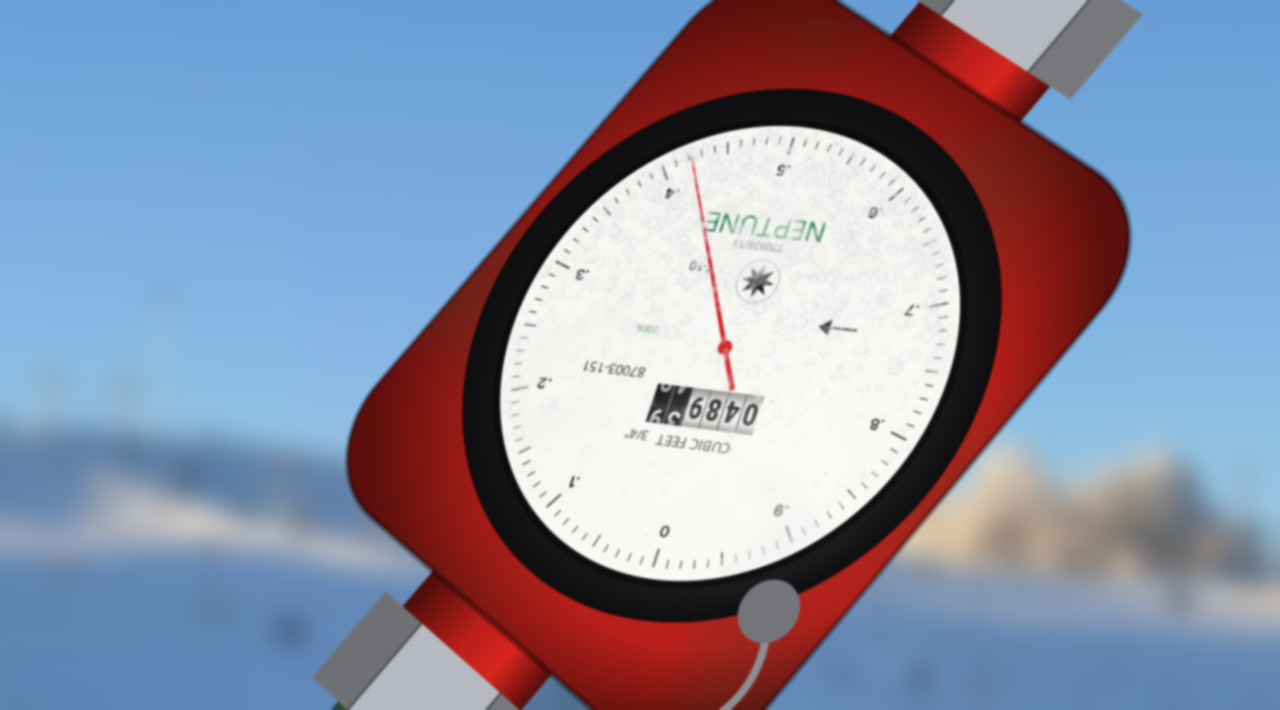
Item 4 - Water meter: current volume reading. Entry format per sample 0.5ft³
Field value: 48939.42ft³
